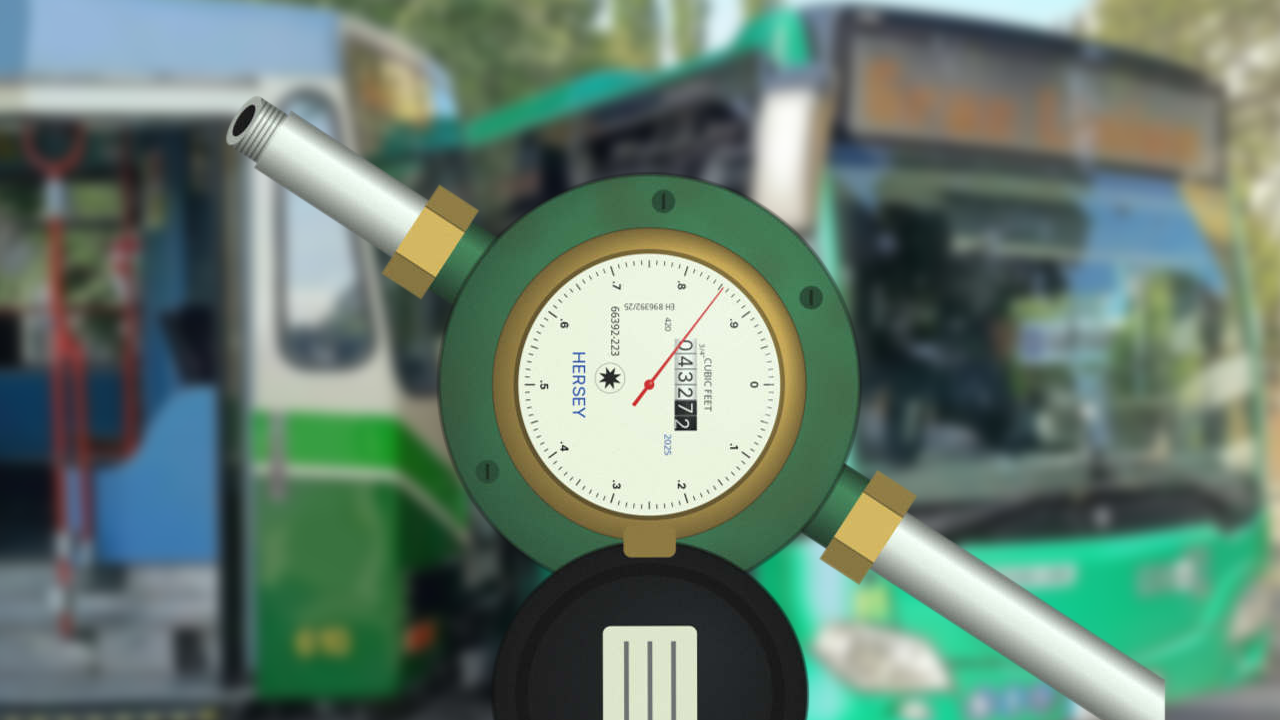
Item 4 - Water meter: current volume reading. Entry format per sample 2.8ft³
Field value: 43271.85ft³
